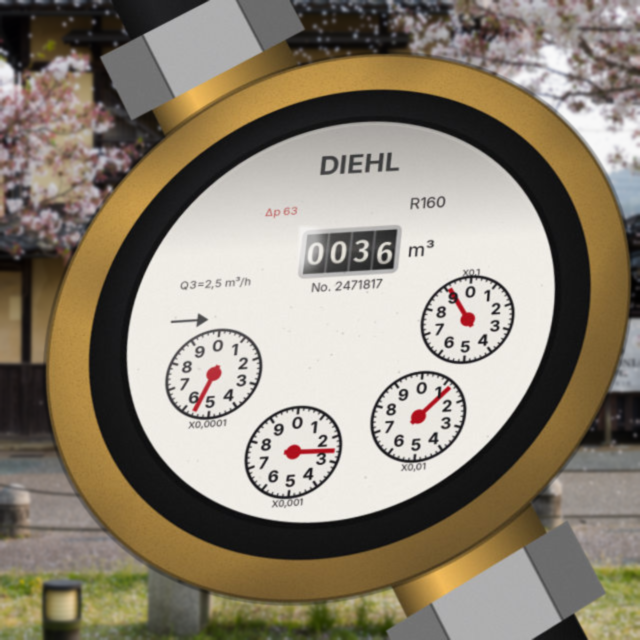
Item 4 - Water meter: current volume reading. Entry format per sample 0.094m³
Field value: 35.9125m³
